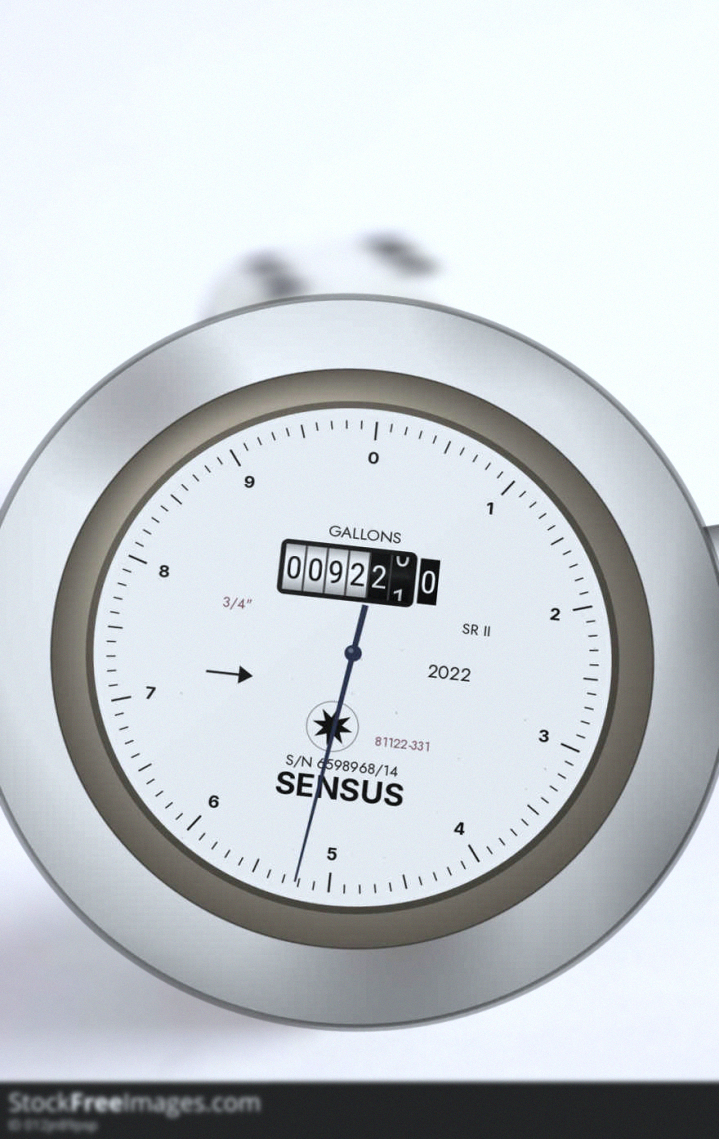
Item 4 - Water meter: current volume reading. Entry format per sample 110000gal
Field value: 92205.2gal
